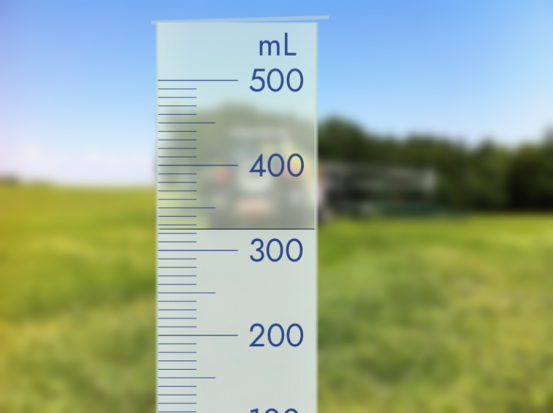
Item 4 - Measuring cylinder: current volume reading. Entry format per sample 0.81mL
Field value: 325mL
